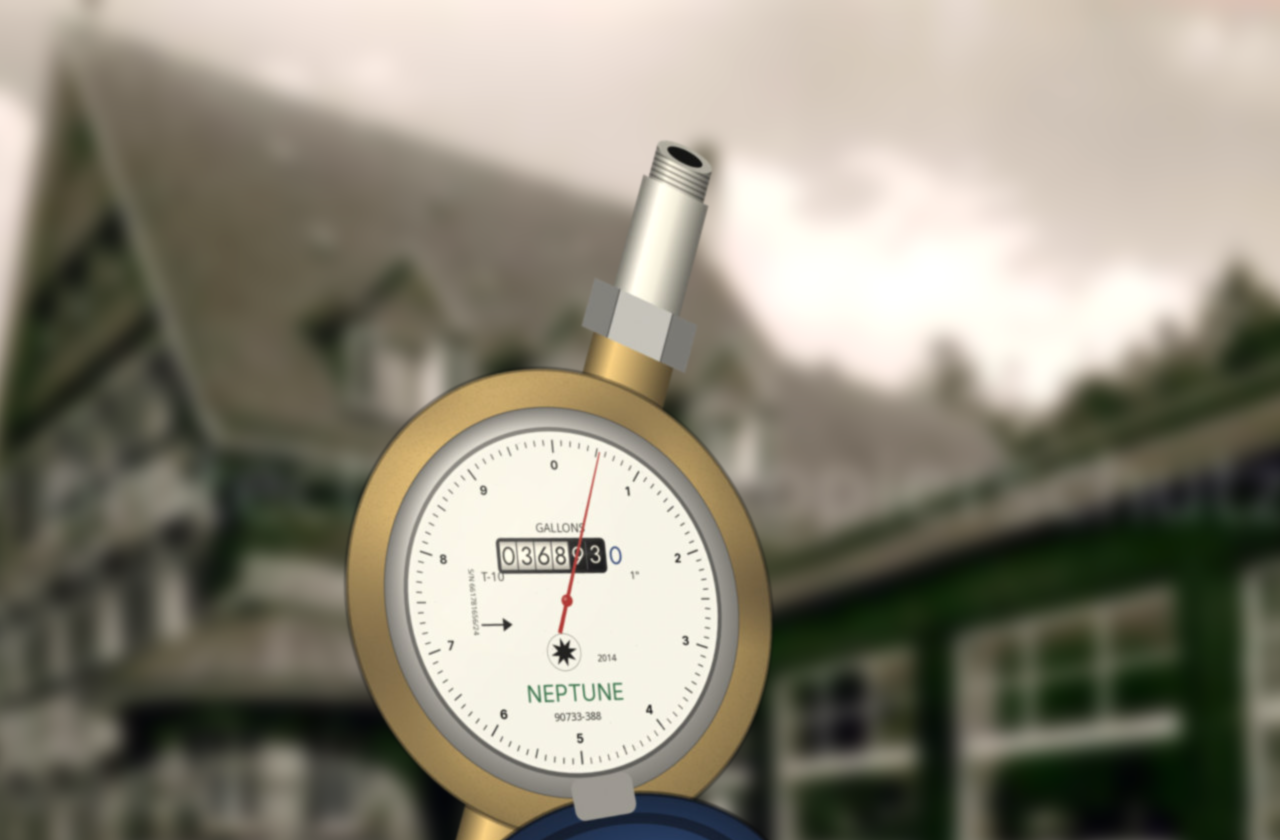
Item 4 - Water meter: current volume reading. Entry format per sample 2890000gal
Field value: 368930.5gal
